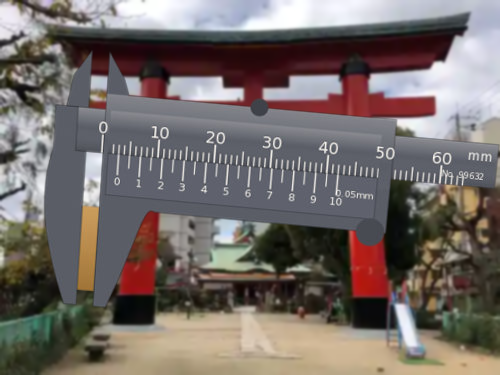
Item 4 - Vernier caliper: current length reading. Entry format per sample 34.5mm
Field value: 3.0mm
